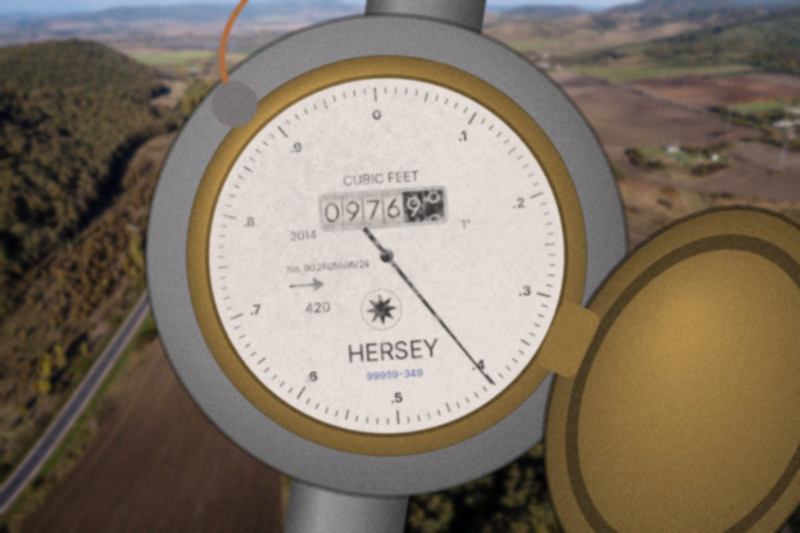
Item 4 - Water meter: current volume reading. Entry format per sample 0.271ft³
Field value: 97698.40ft³
